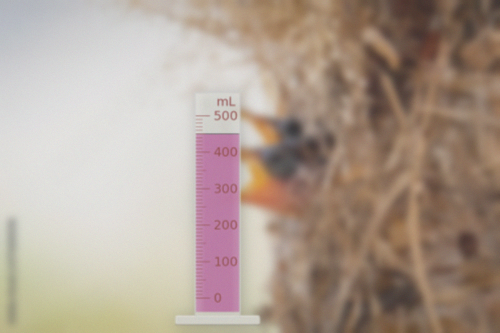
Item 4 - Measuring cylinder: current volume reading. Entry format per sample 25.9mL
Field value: 450mL
